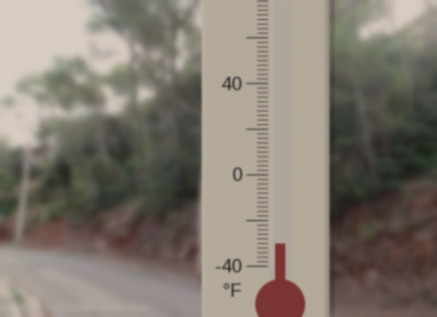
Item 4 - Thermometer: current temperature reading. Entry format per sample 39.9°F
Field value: -30°F
